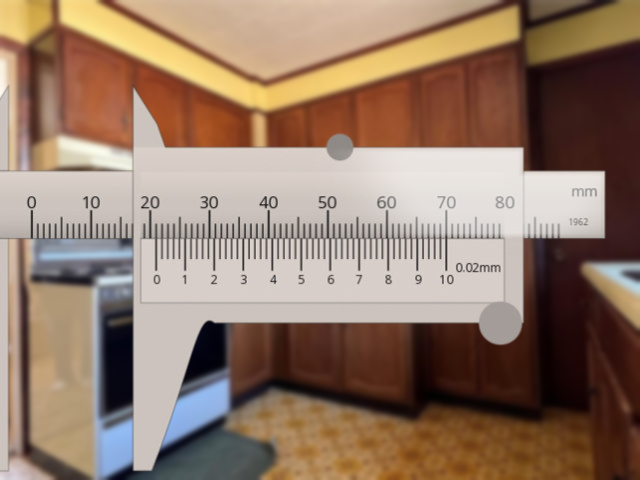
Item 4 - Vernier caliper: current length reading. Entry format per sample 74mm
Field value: 21.0mm
